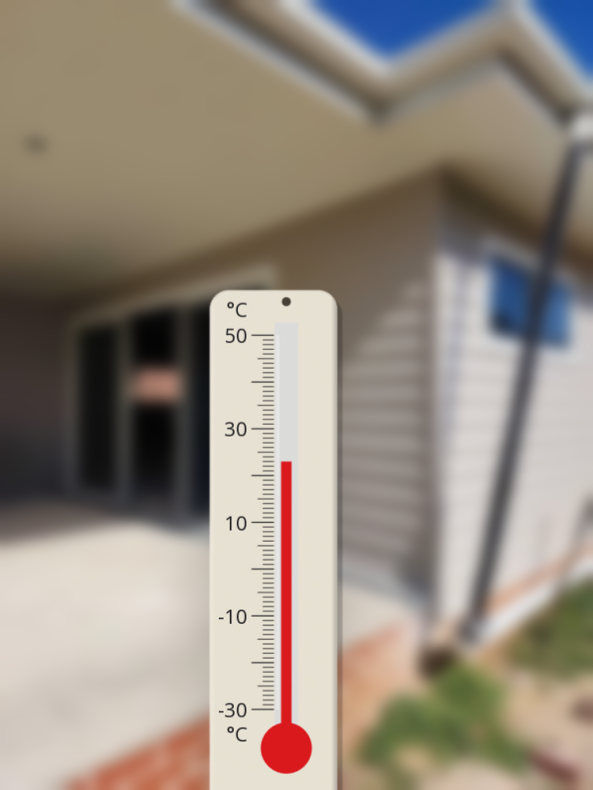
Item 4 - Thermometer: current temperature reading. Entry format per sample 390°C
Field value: 23°C
